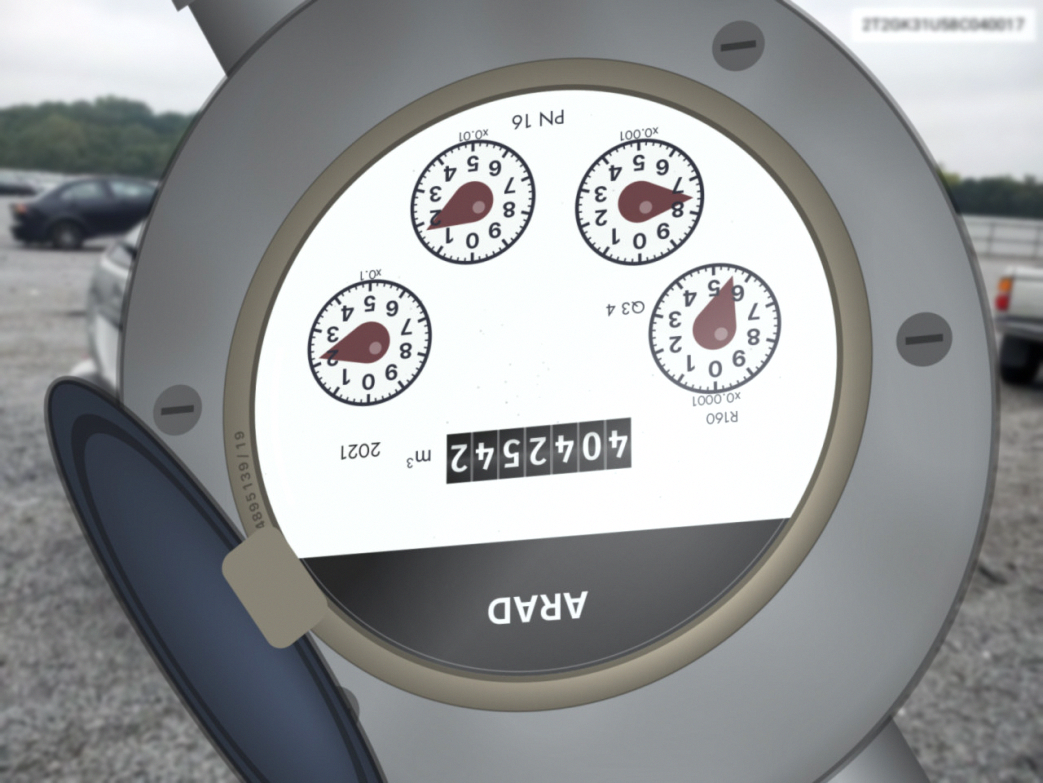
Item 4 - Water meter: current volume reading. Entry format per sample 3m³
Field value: 4042542.2175m³
